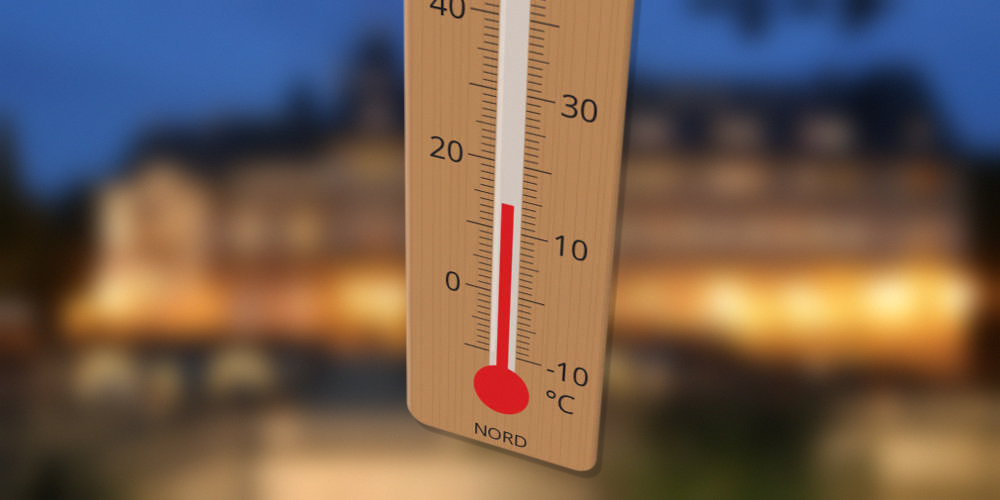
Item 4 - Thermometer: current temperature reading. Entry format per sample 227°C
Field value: 14°C
